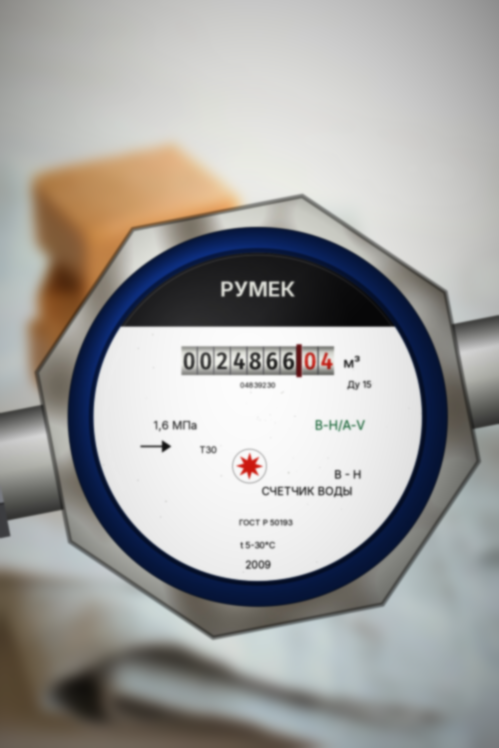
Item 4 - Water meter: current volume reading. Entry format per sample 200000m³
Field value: 24866.04m³
